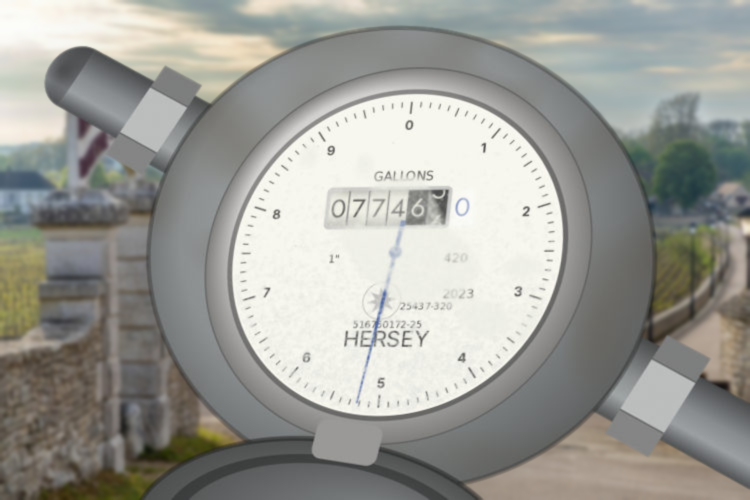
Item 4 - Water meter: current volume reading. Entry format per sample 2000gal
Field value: 774655.2gal
